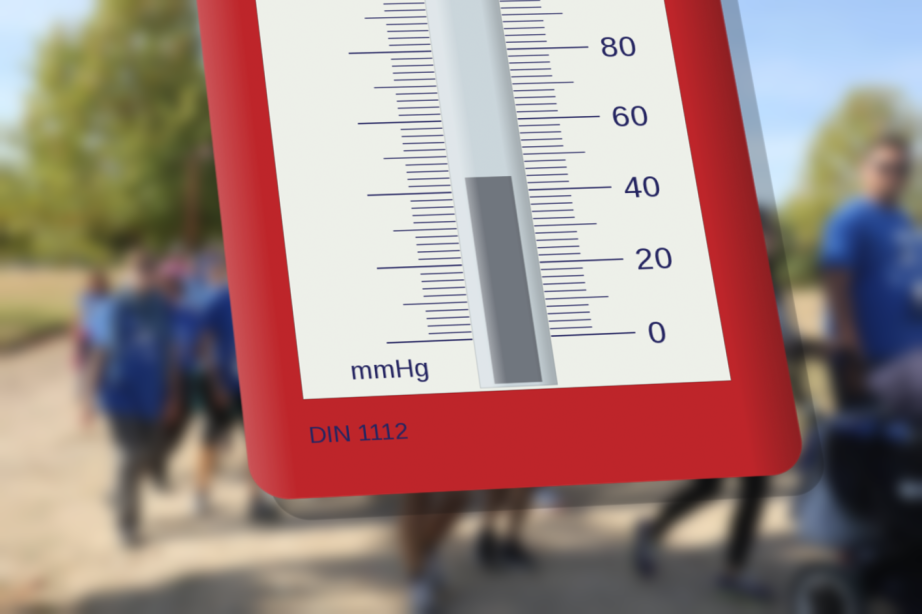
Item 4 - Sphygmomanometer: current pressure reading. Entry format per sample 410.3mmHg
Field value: 44mmHg
